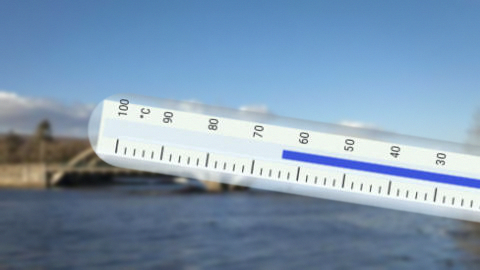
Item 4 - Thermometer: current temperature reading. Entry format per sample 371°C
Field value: 64°C
